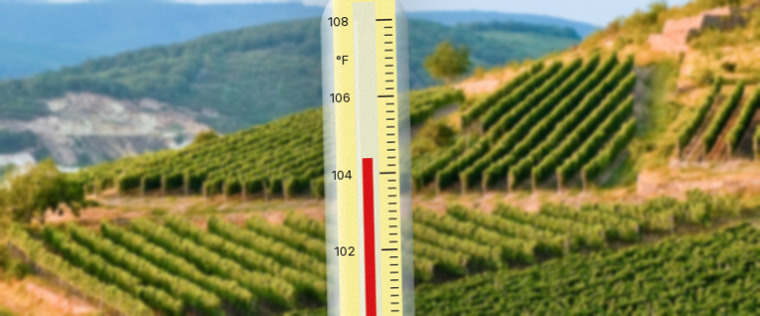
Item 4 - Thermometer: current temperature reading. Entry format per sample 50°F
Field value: 104.4°F
